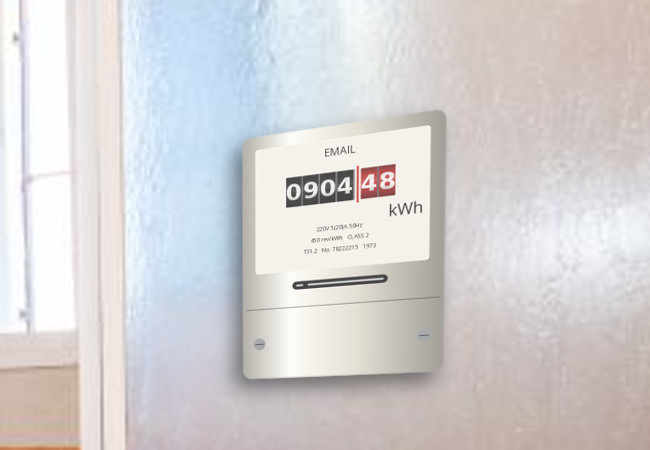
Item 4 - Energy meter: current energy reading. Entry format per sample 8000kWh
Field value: 904.48kWh
